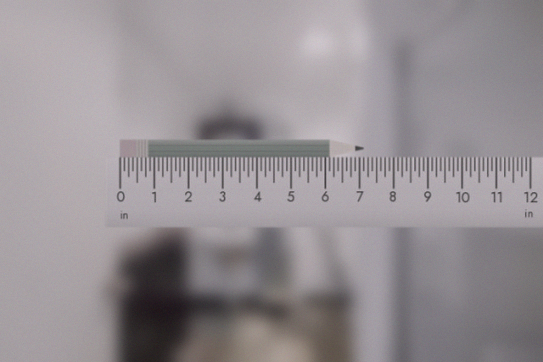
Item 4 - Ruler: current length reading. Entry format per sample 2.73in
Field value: 7.125in
